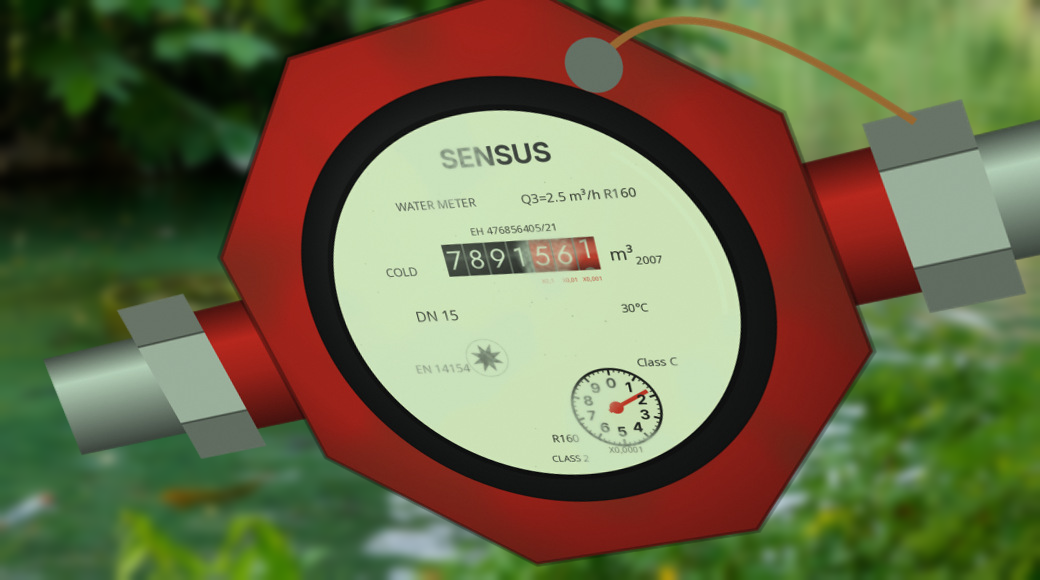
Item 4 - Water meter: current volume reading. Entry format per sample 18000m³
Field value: 7891.5611m³
